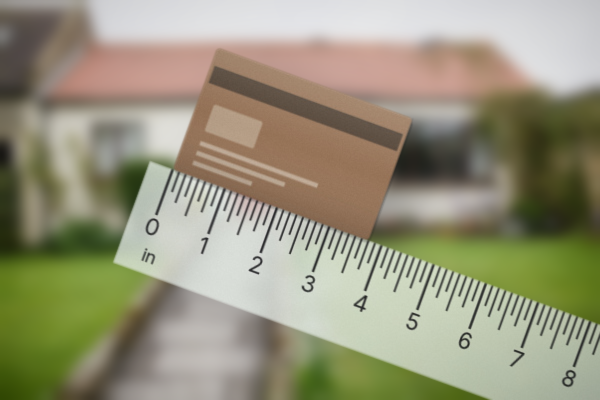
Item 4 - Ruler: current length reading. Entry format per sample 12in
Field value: 3.75in
